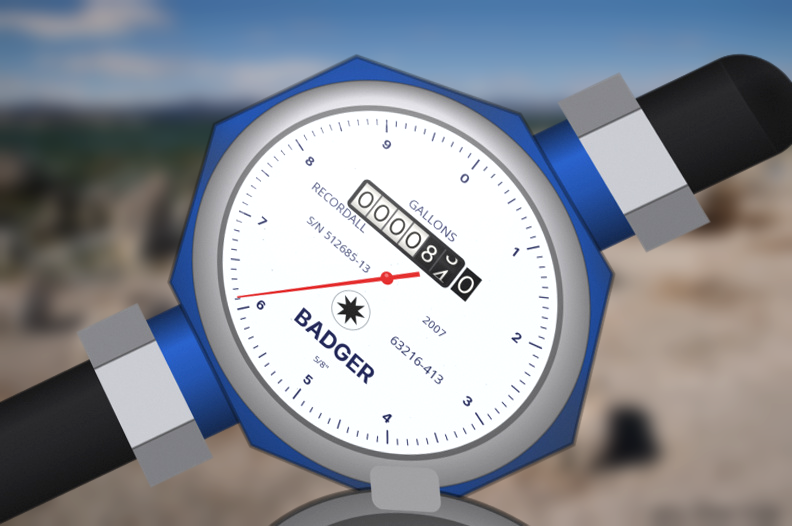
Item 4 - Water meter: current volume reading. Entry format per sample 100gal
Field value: 836.1gal
